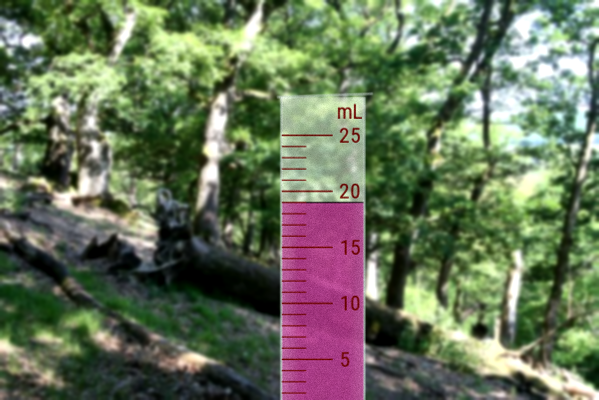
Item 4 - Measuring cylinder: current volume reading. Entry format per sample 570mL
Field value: 19mL
